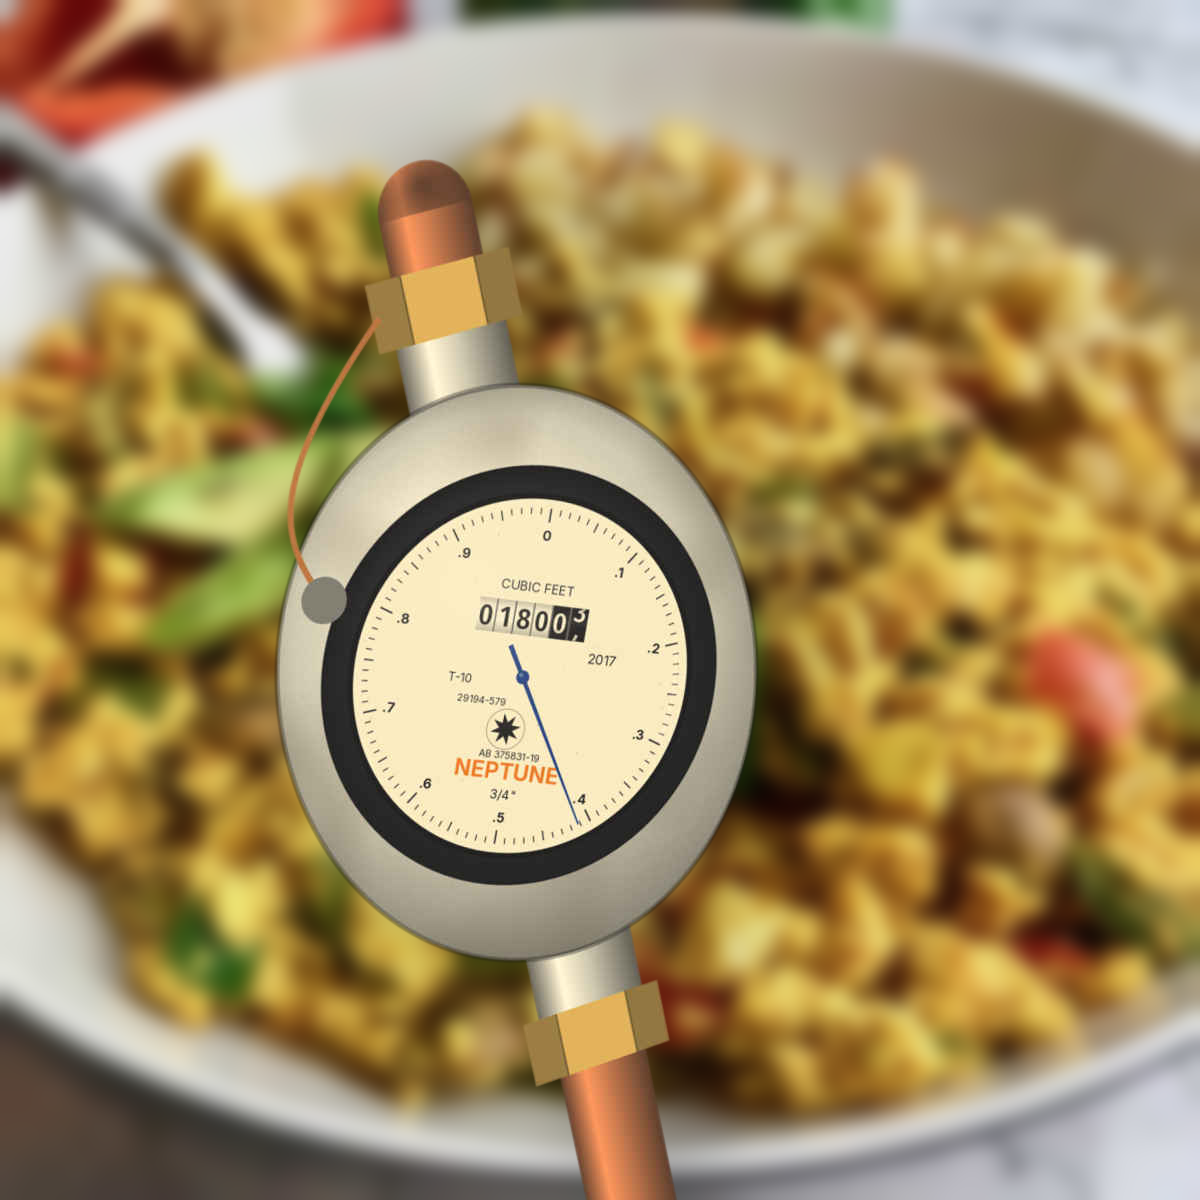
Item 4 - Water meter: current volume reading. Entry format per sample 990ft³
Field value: 18003.41ft³
